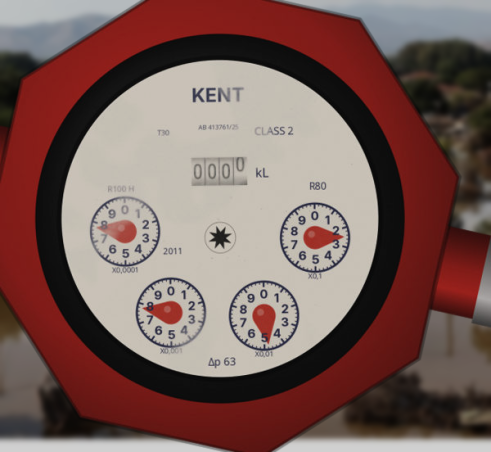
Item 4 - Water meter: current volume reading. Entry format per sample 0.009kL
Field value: 0.2477kL
